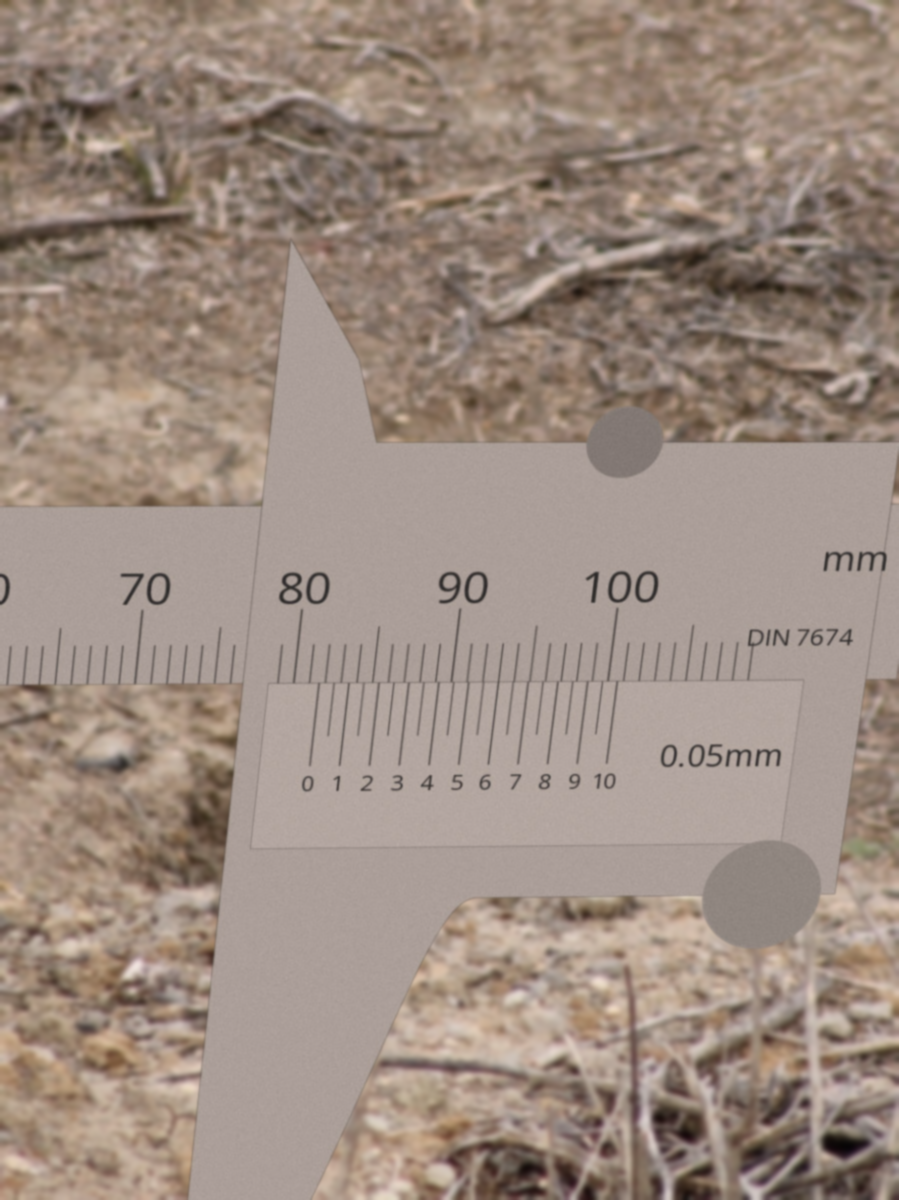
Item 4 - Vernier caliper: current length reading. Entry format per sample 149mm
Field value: 81.6mm
